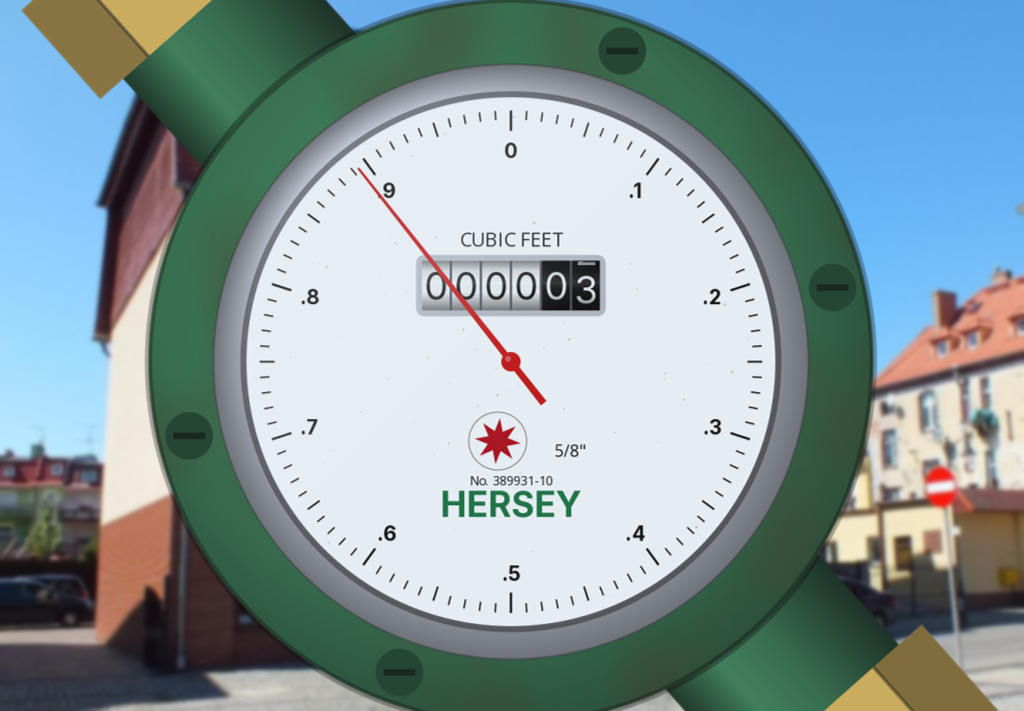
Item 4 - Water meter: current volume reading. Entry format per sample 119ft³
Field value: 2.89ft³
